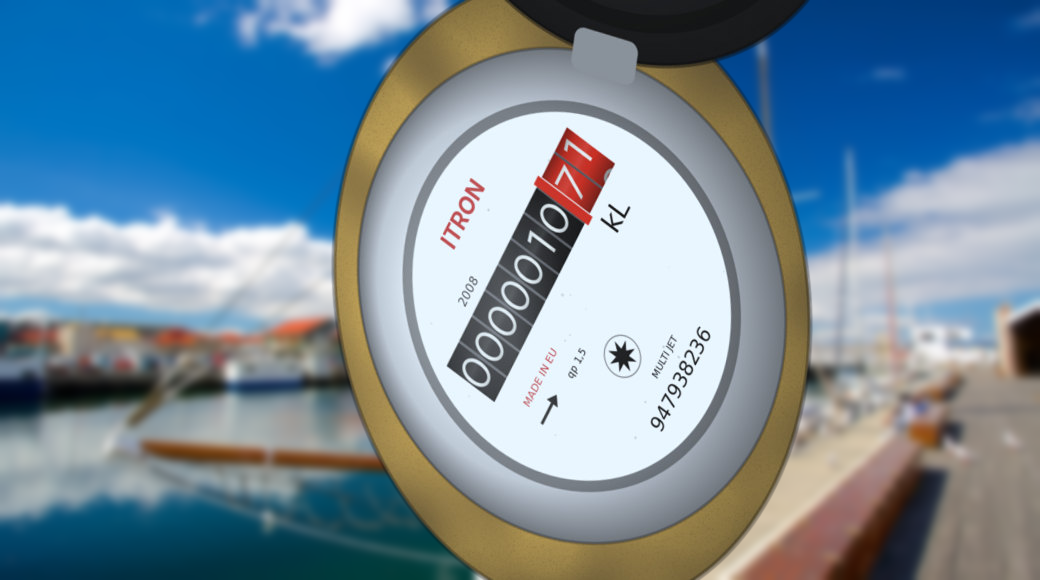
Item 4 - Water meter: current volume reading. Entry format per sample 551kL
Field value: 10.71kL
